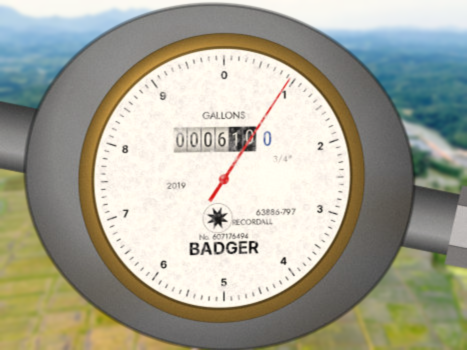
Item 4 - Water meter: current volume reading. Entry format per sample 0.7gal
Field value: 6100.9gal
